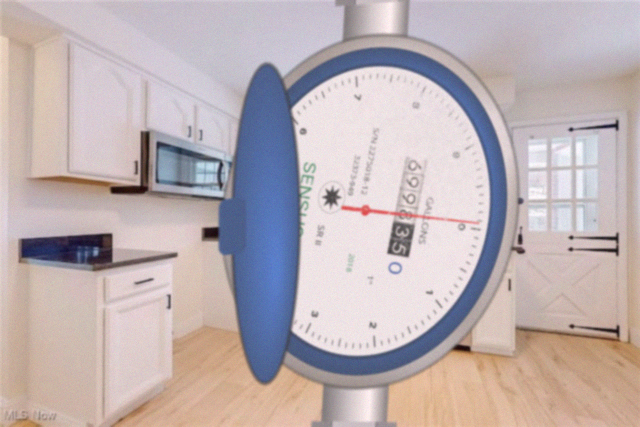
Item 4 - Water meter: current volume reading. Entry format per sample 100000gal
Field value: 6998349.9gal
